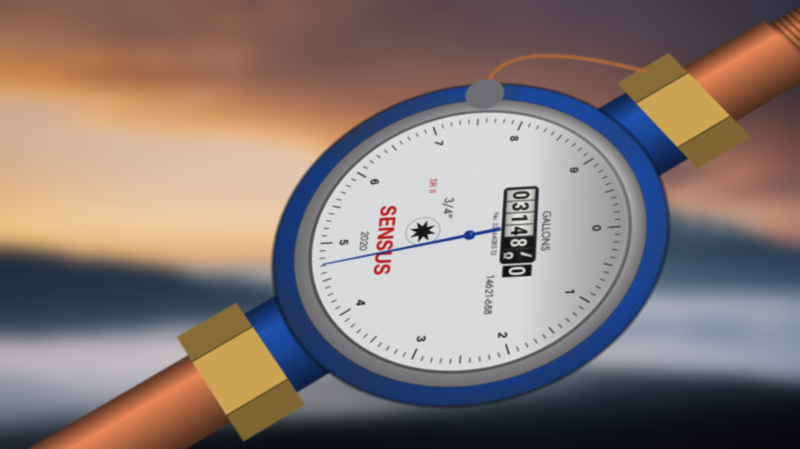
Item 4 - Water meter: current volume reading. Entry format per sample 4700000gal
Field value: 314874.7gal
